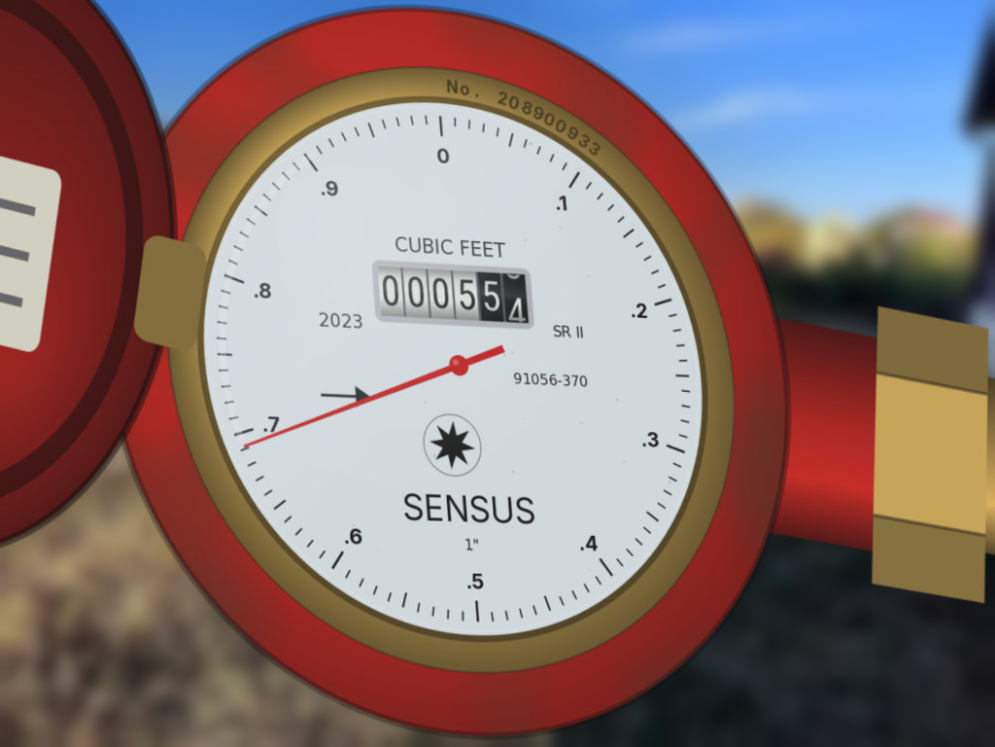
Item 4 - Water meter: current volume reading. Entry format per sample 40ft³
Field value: 553.69ft³
